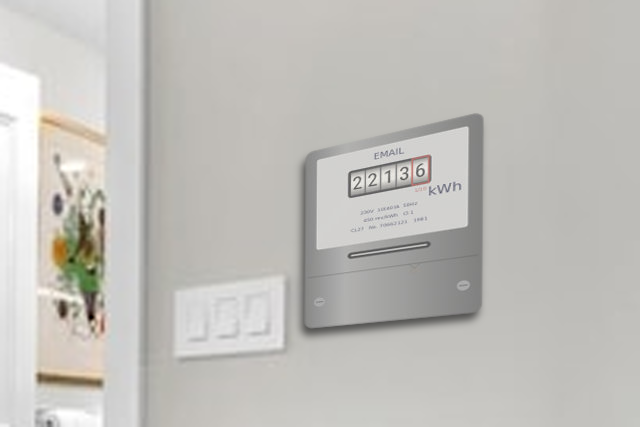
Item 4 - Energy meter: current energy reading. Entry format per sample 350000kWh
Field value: 2213.6kWh
